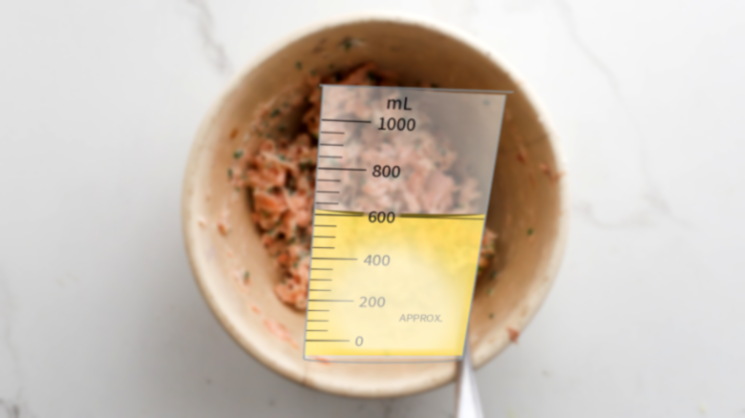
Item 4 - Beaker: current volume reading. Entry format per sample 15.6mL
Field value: 600mL
